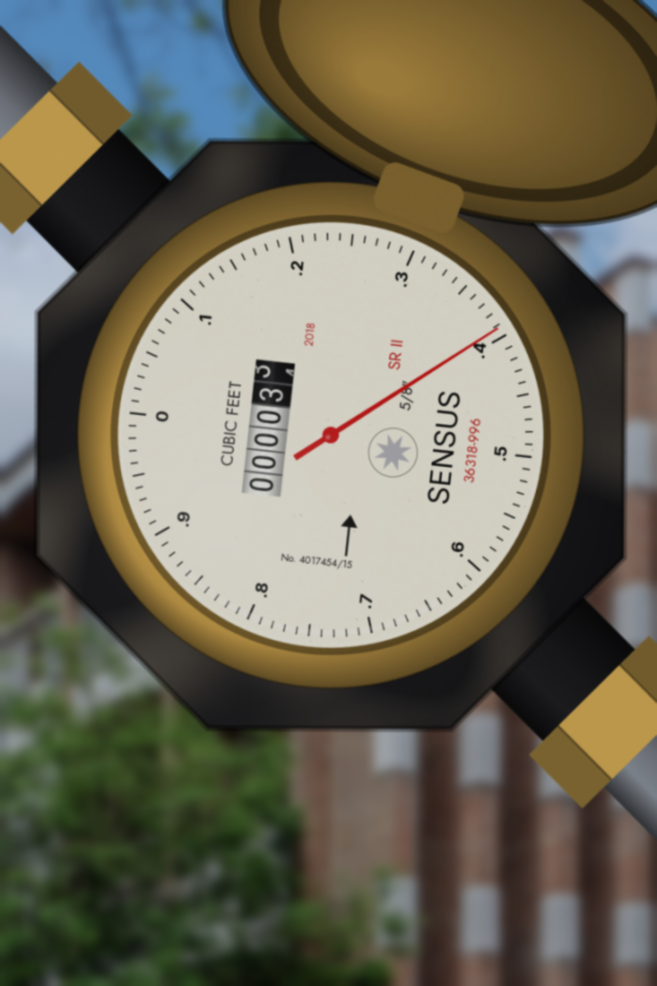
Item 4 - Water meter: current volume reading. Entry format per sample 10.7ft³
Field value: 33.39ft³
